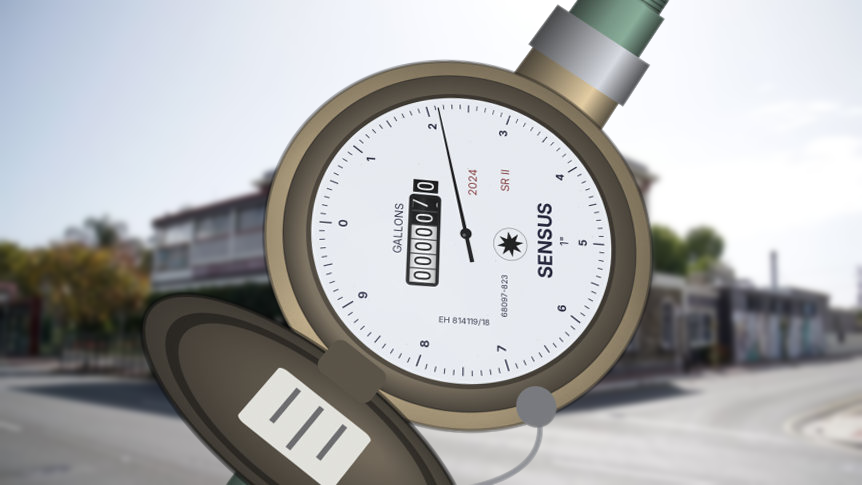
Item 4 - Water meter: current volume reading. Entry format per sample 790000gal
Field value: 72.1gal
